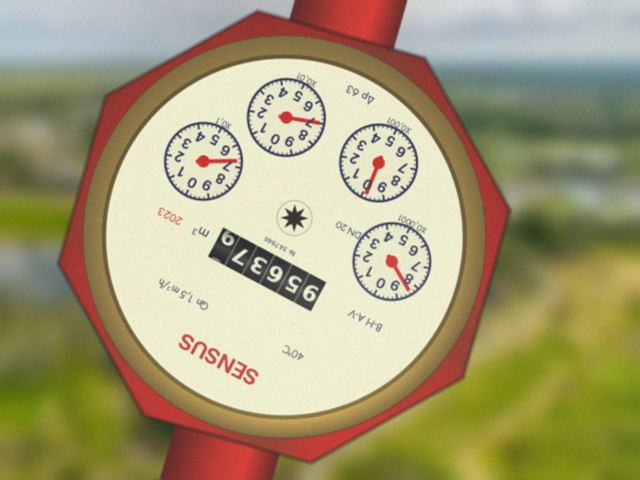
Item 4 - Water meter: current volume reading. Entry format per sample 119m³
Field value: 956378.6698m³
